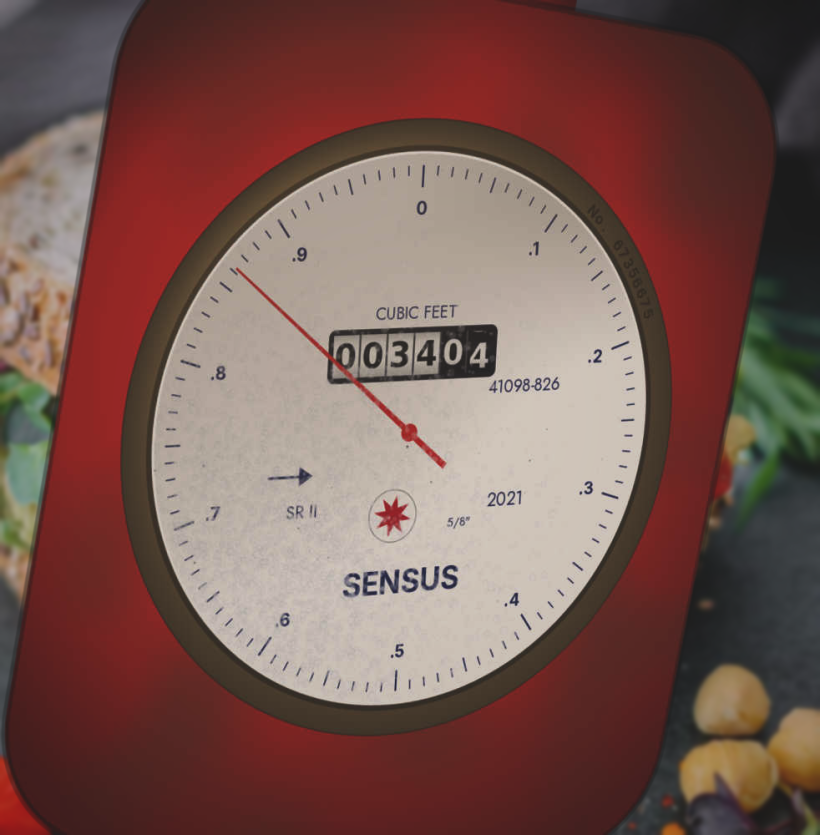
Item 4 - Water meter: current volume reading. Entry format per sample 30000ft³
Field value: 3403.86ft³
